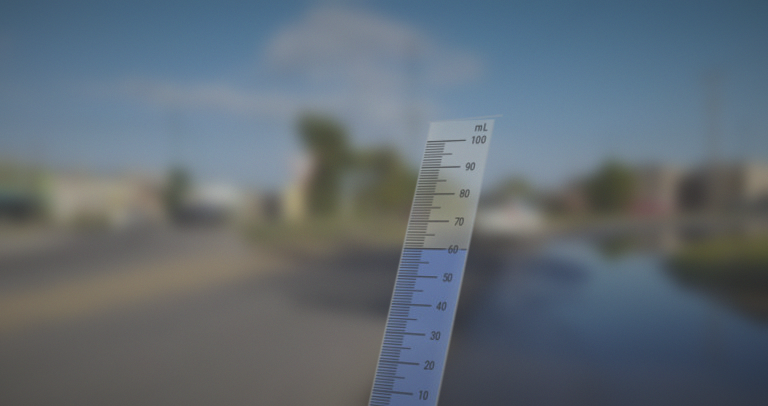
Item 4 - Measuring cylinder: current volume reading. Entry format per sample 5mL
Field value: 60mL
